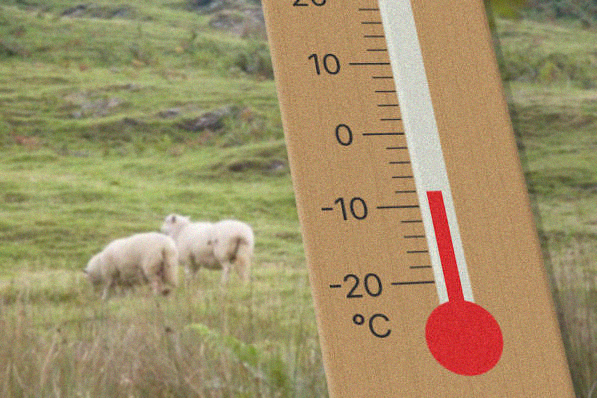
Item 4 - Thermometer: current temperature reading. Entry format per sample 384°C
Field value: -8°C
